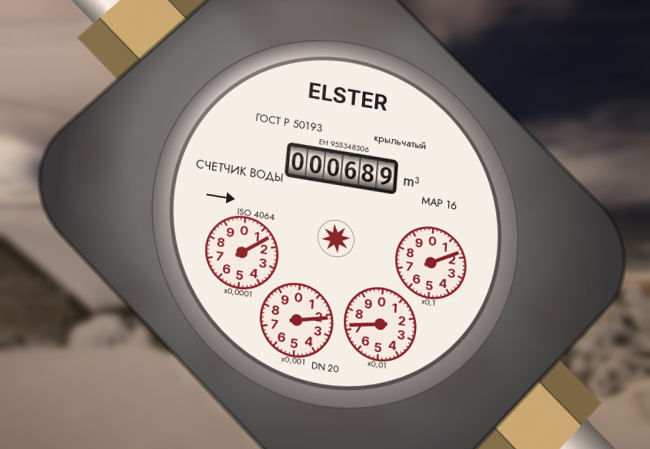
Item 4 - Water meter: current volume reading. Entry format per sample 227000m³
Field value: 689.1721m³
